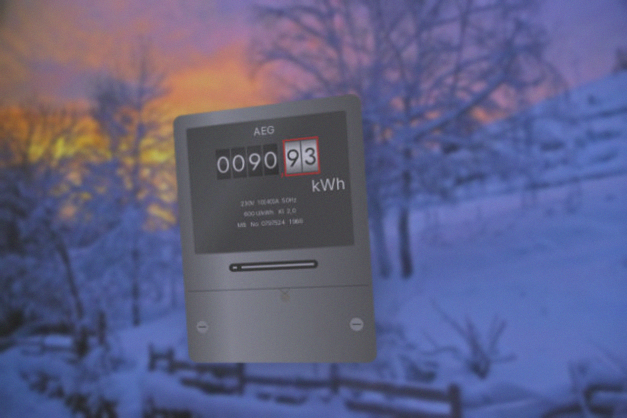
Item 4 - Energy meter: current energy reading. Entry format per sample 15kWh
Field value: 90.93kWh
